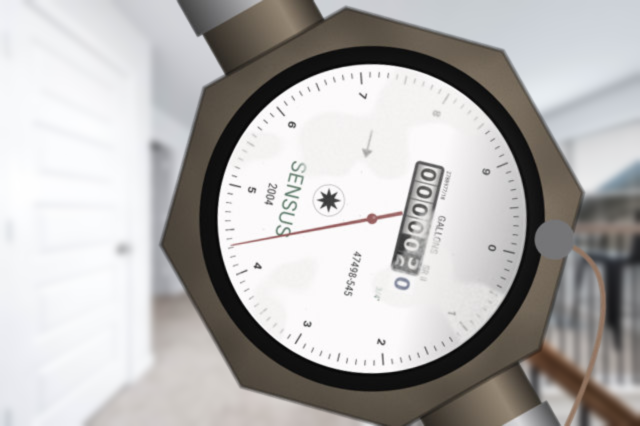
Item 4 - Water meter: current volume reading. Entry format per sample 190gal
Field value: 54.3gal
